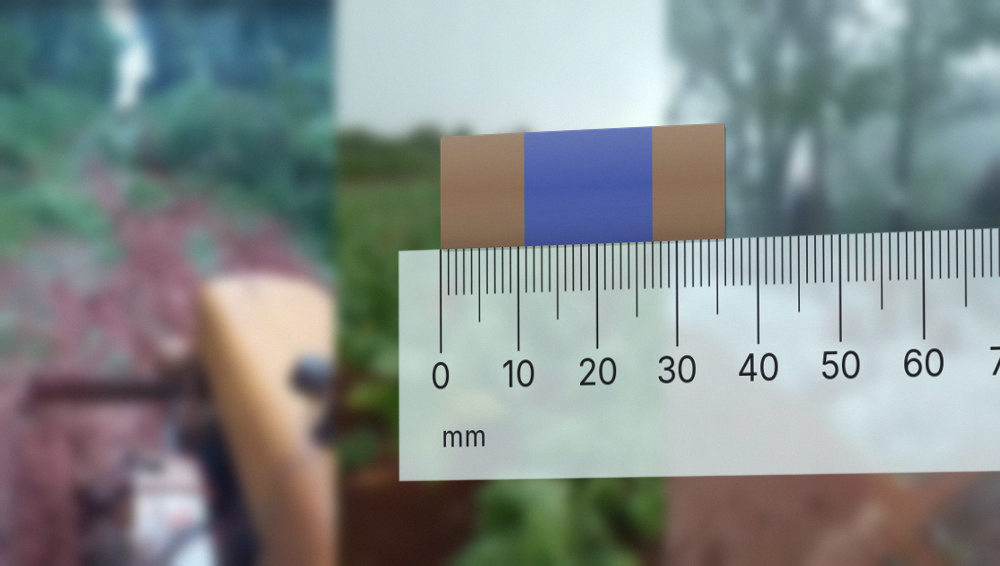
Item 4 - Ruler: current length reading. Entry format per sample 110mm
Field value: 36mm
